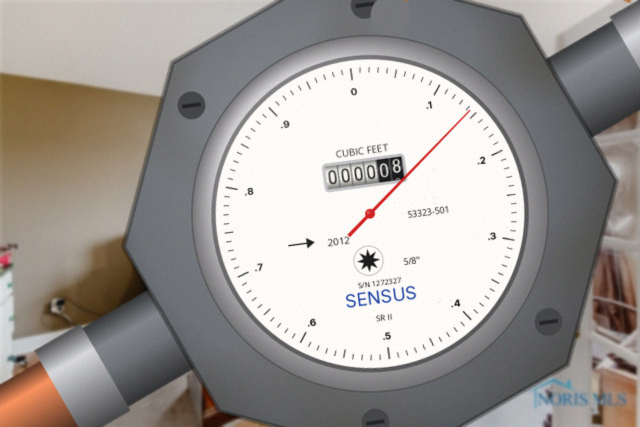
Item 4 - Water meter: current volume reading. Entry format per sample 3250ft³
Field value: 8.14ft³
